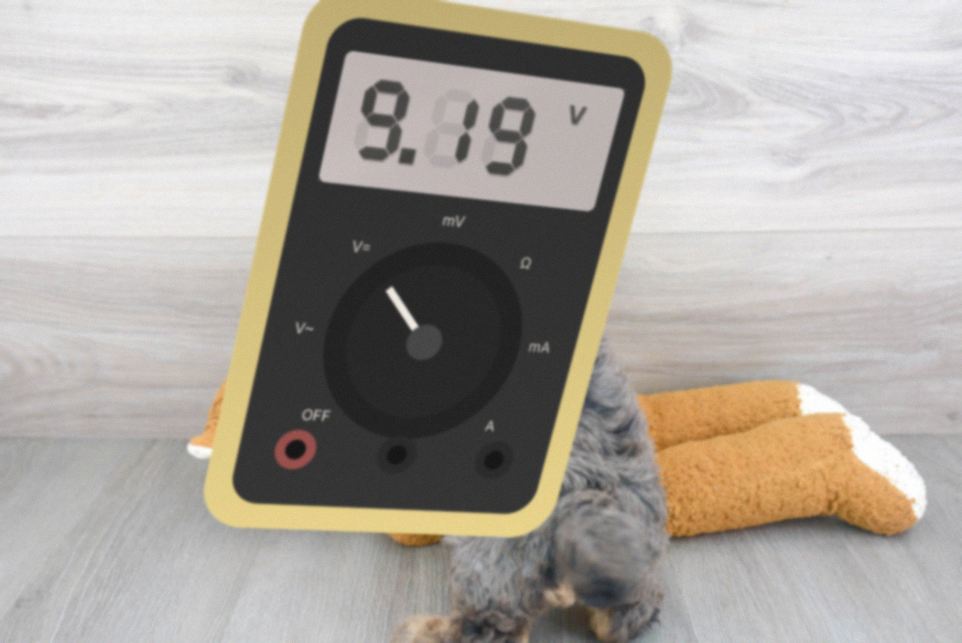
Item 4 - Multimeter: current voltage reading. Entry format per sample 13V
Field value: 9.19V
